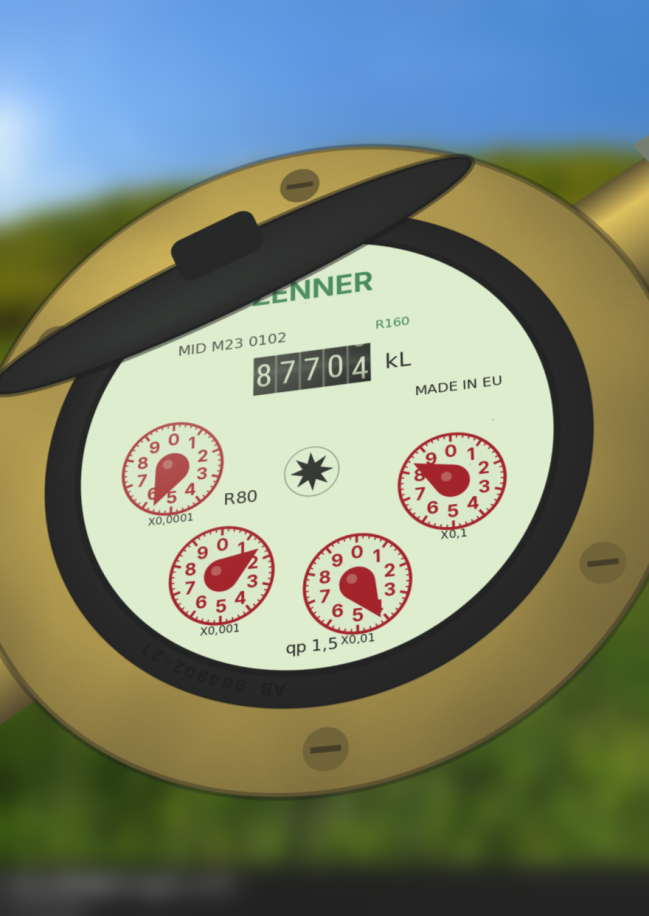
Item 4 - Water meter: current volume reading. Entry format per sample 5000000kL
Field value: 87703.8415kL
